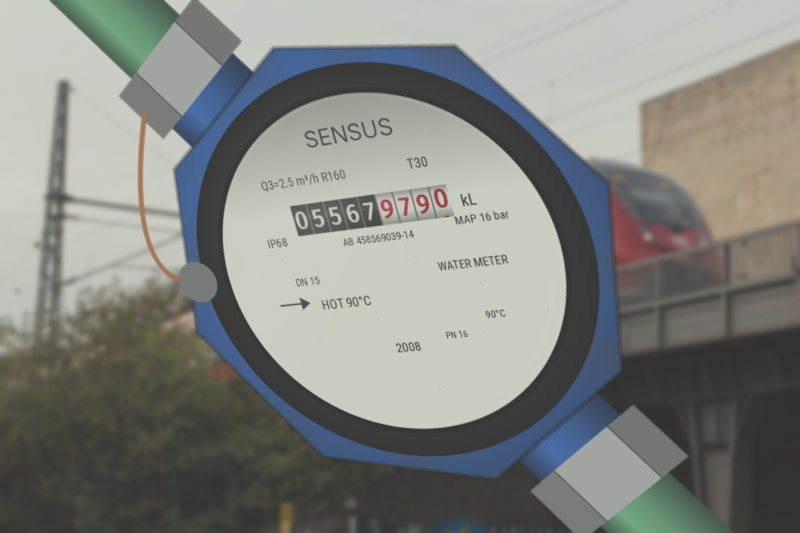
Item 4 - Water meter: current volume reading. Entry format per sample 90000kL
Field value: 5567.9790kL
